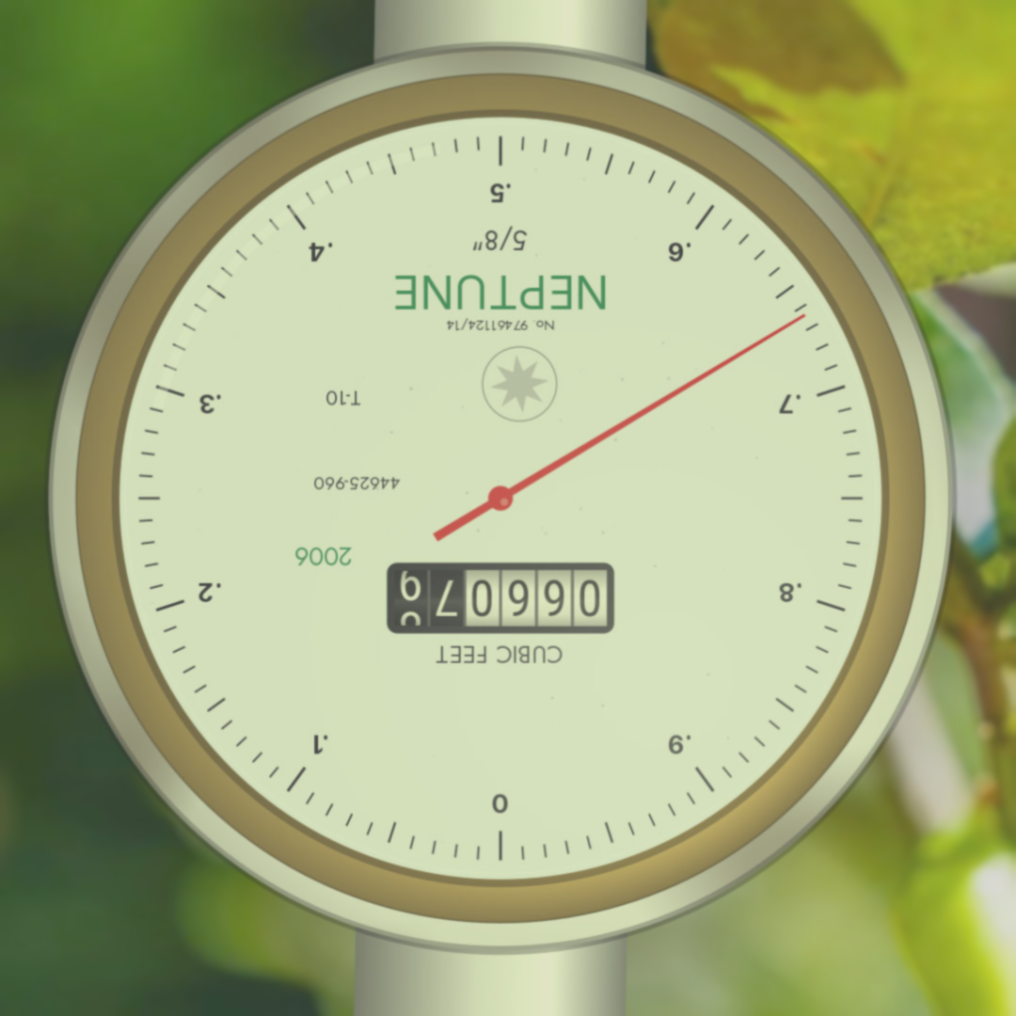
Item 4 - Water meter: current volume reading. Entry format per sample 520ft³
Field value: 66078.66ft³
